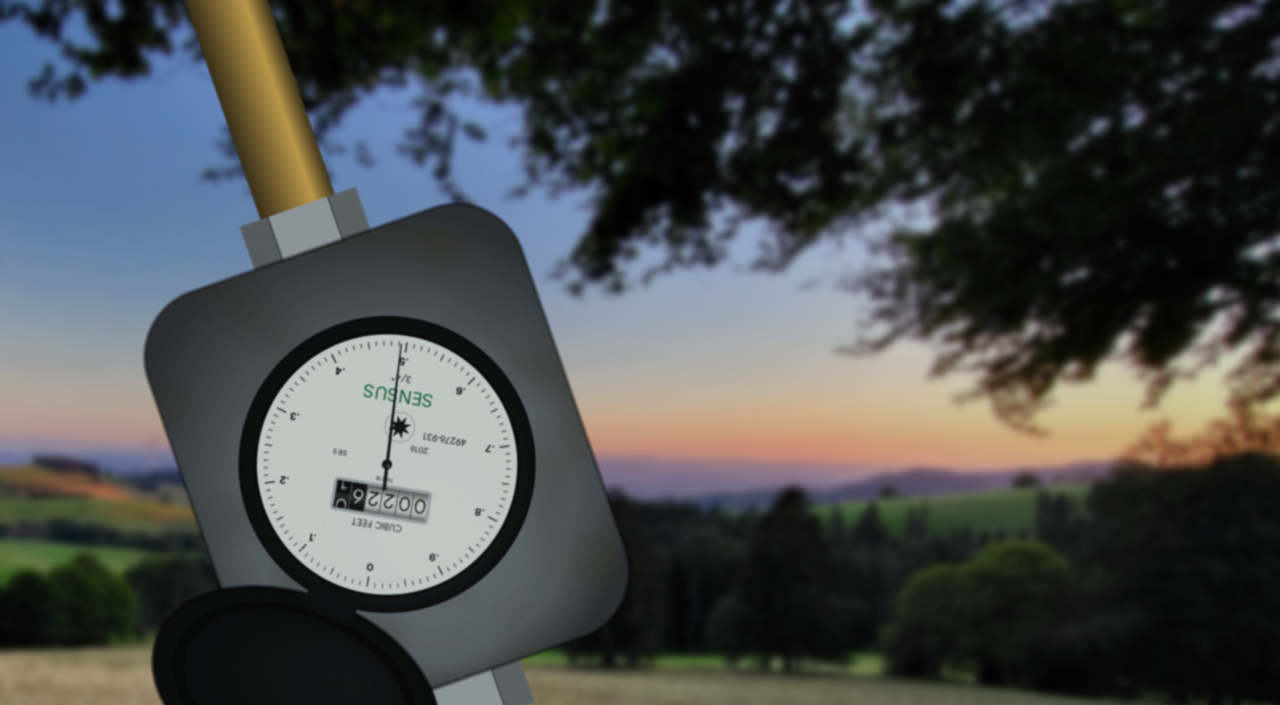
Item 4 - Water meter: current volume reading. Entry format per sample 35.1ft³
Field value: 2260.49ft³
